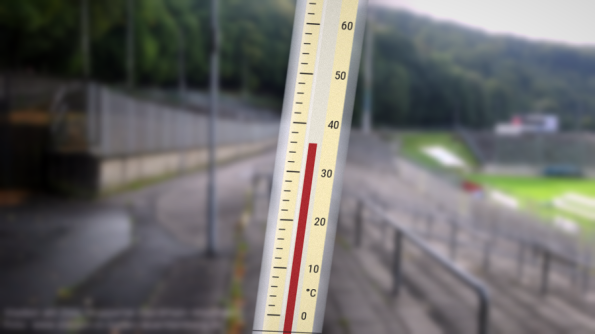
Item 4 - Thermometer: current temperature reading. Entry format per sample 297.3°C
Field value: 36°C
